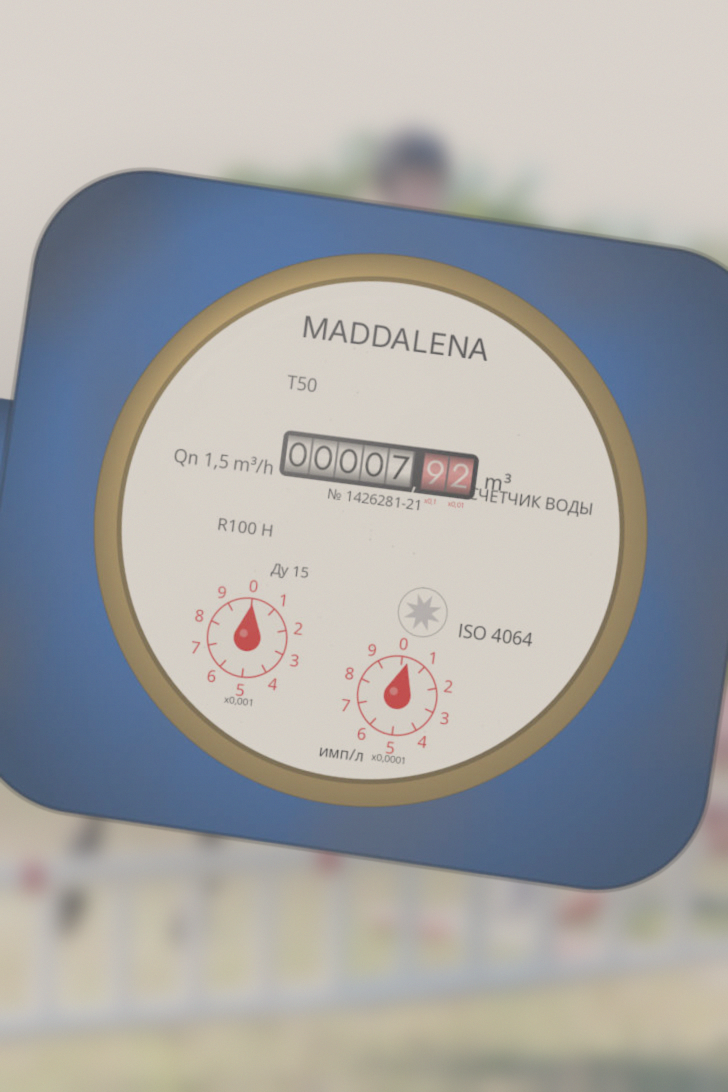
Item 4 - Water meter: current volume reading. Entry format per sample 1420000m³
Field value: 7.9200m³
